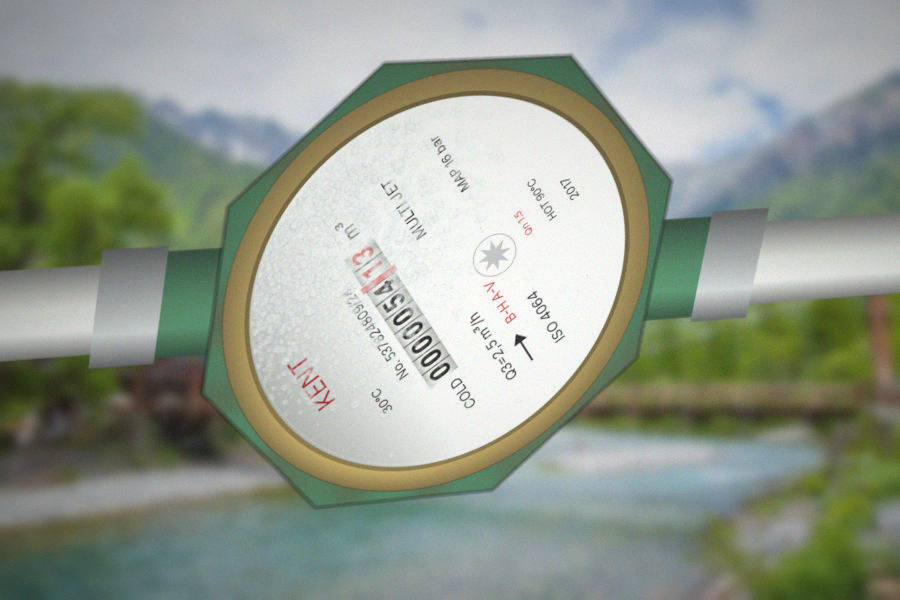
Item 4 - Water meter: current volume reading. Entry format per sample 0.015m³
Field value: 54.13m³
